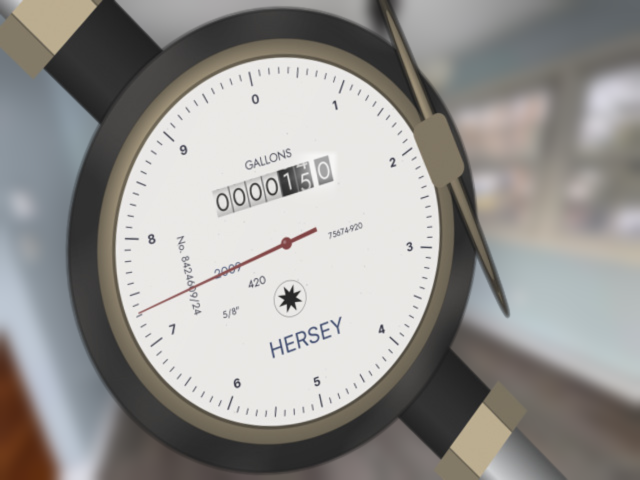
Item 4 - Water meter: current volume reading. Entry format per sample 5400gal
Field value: 147.3gal
